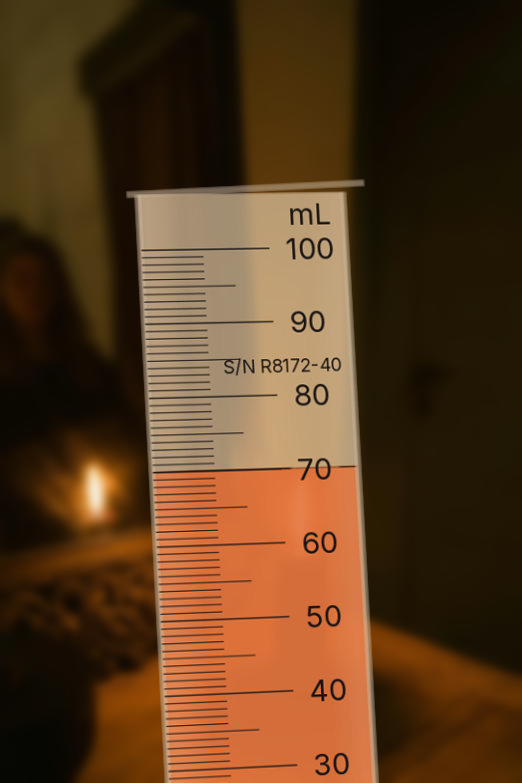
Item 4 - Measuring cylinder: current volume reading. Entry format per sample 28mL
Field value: 70mL
